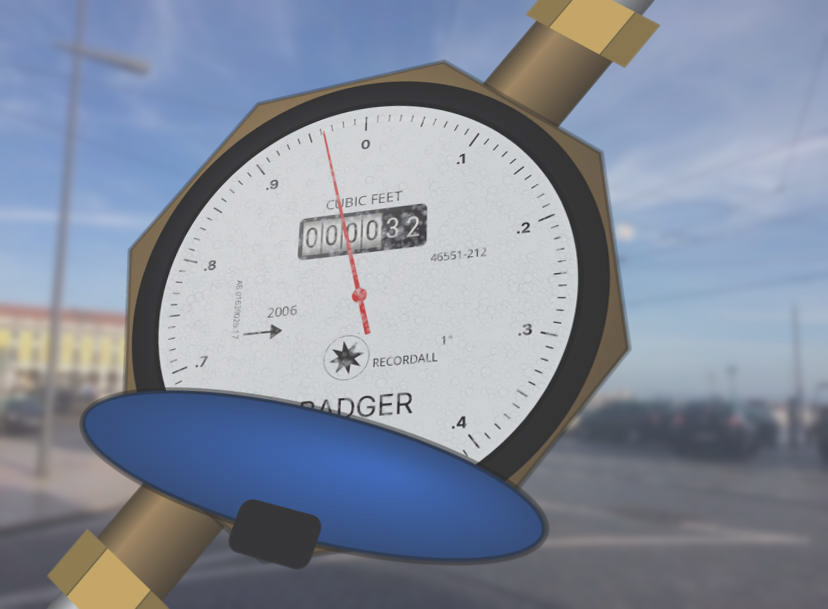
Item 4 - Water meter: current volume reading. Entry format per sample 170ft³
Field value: 31.96ft³
